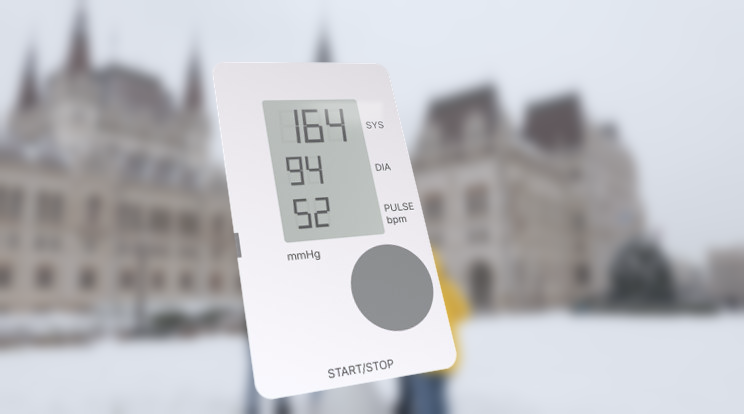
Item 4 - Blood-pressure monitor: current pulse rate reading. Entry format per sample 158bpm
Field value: 52bpm
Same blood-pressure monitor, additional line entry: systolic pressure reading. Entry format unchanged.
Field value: 164mmHg
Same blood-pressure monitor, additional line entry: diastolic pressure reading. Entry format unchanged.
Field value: 94mmHg
